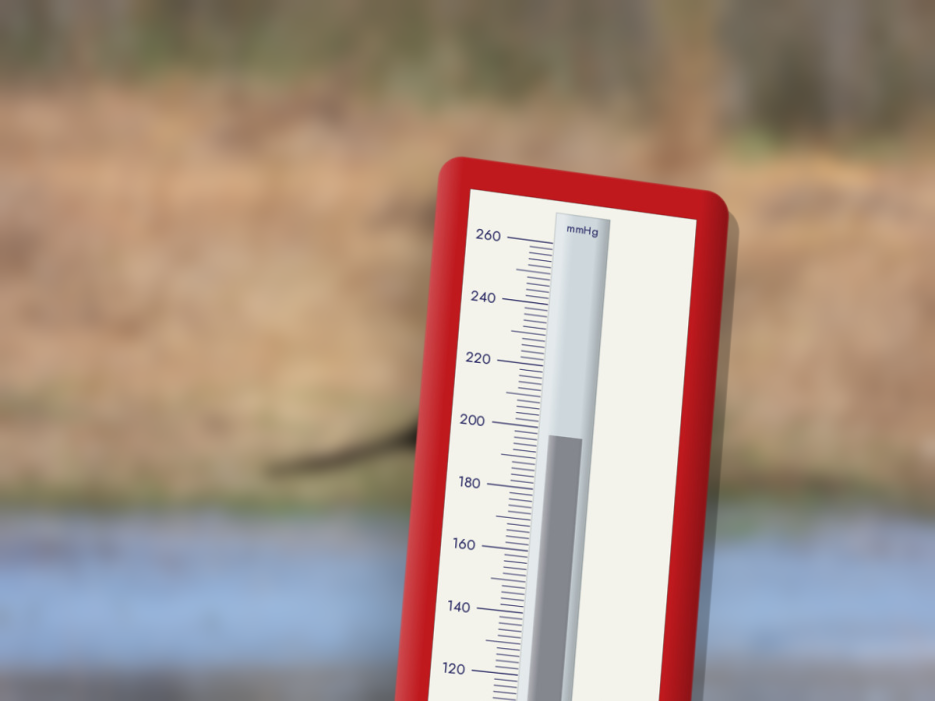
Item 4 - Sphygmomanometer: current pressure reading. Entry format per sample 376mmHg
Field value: 198mmHg
